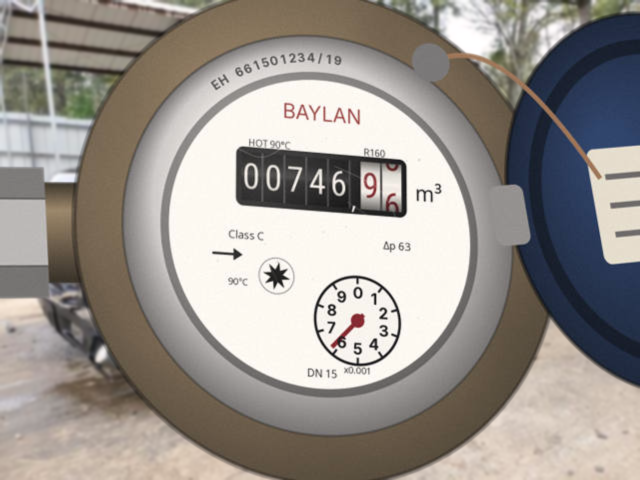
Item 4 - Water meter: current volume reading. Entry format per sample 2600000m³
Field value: 746.956m³
